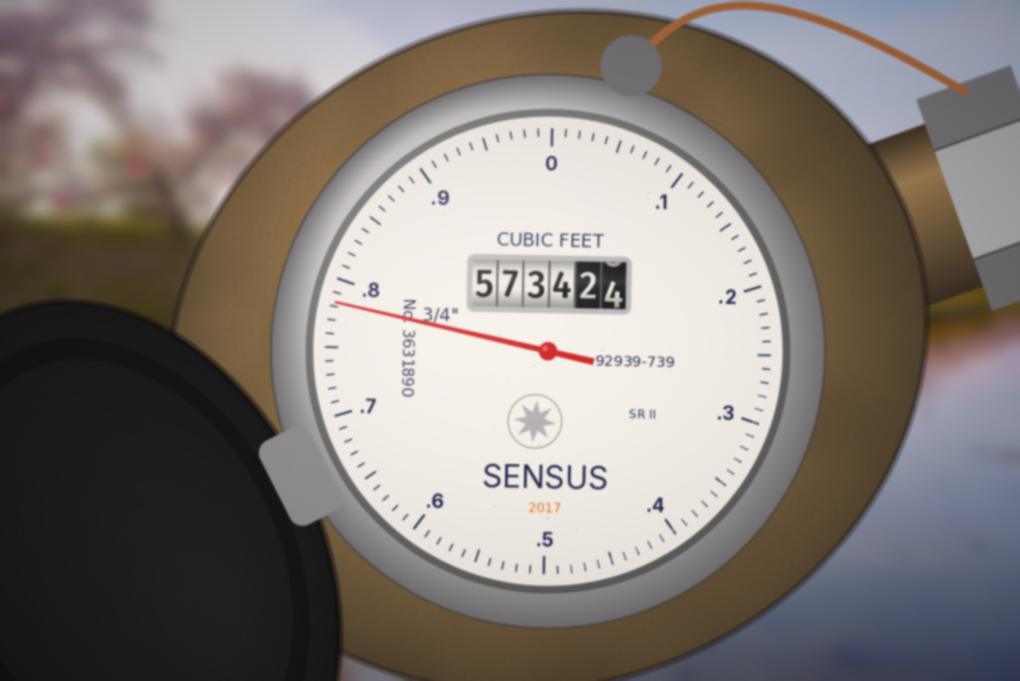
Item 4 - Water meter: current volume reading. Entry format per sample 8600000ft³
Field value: 573423.78ft³
